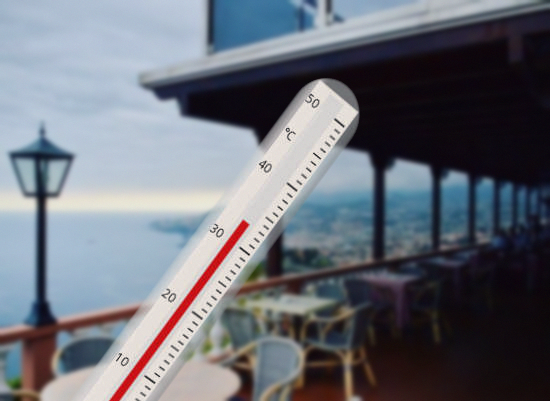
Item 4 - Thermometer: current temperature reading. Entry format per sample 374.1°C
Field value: 33°C
